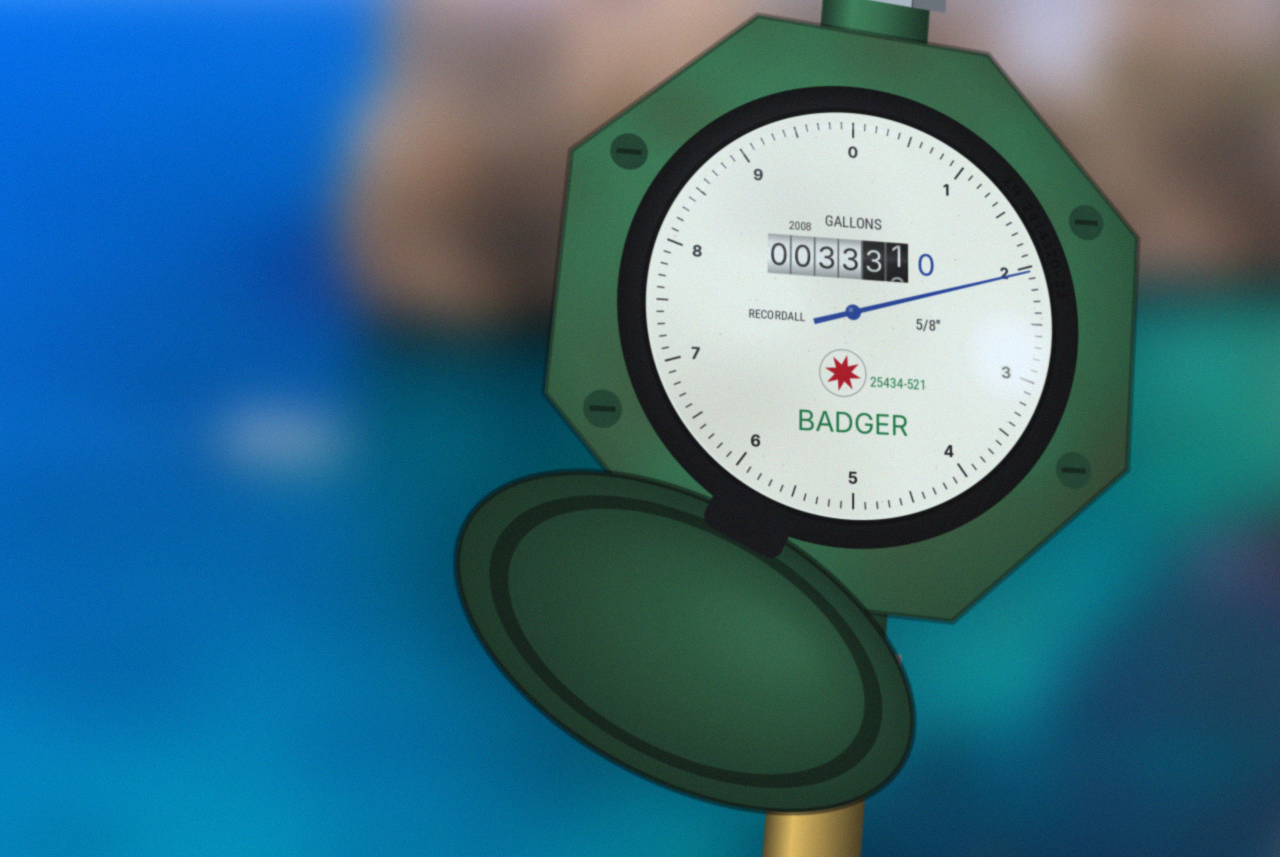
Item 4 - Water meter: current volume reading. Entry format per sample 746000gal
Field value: 33312.0gal
